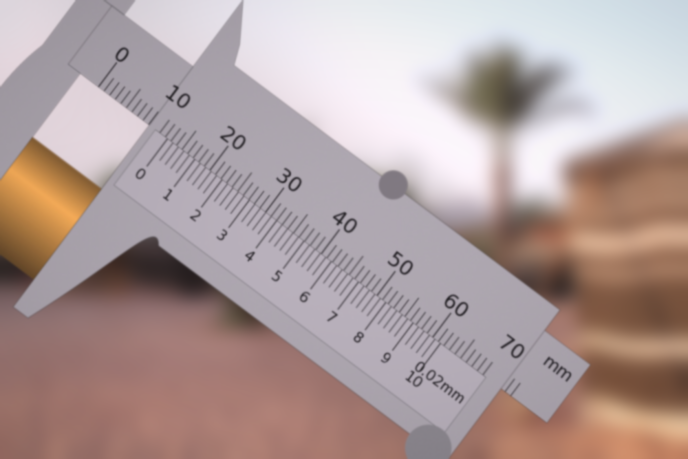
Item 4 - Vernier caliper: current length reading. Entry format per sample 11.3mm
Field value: 12.4mm
